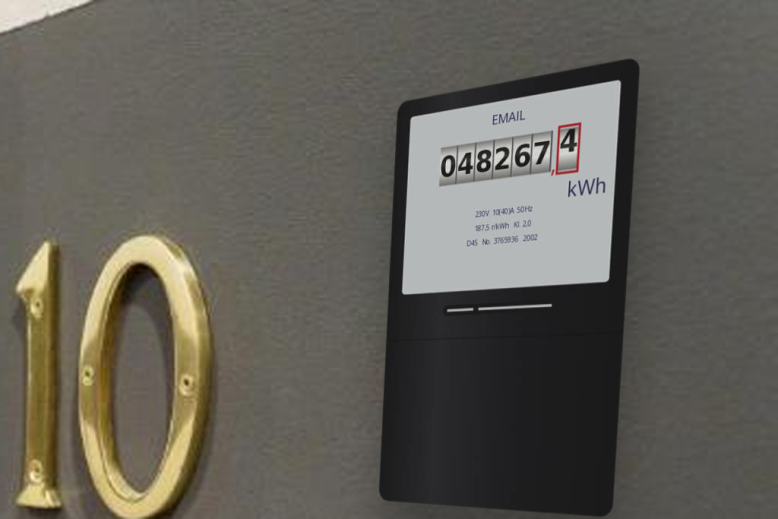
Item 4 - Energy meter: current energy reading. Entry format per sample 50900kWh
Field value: 48267.4kWh
